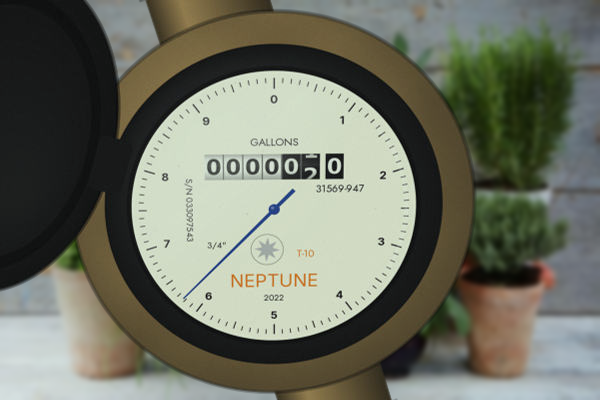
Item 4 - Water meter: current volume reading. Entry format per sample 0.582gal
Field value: 16.2gal
